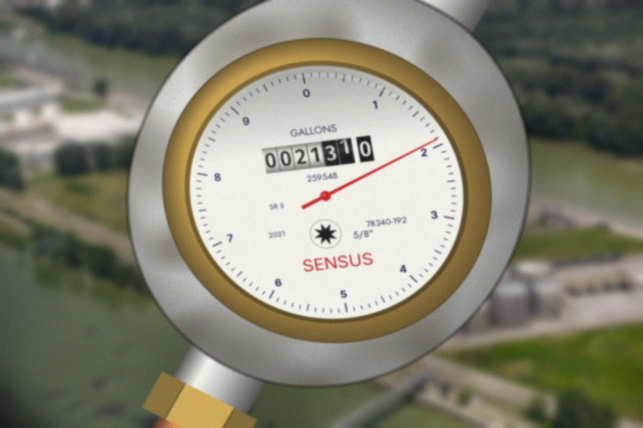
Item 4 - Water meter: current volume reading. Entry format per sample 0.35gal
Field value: 21311.9gal
